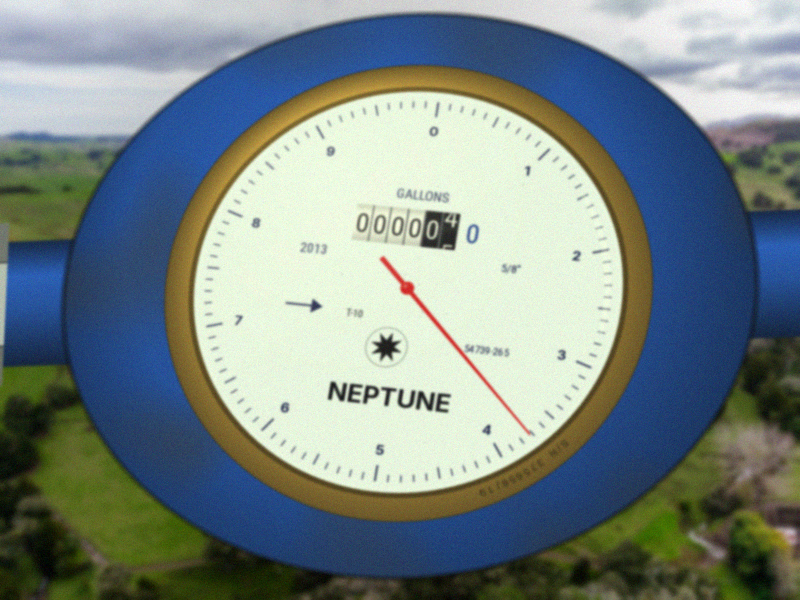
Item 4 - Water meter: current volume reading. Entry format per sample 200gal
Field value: 43.7gal
